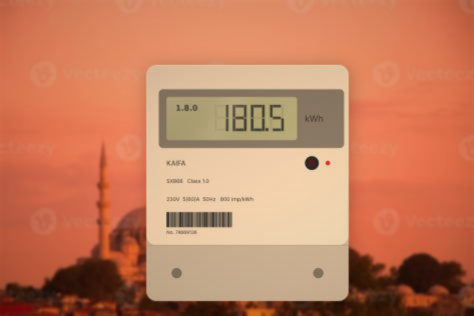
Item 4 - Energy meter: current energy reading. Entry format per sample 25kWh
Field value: 180.5kWh
